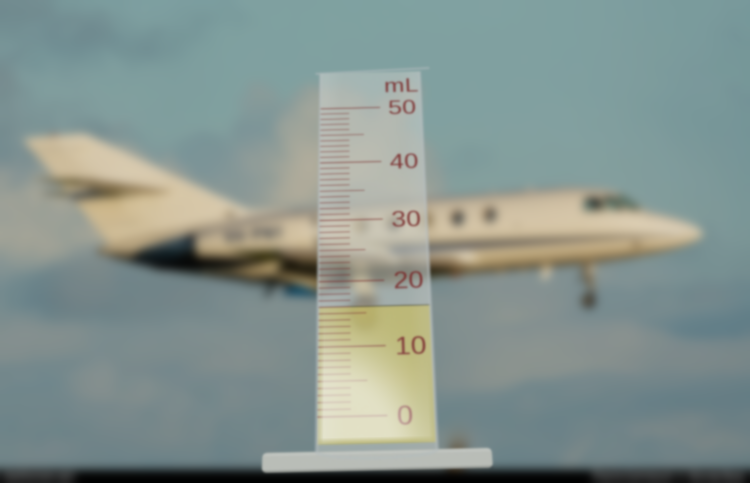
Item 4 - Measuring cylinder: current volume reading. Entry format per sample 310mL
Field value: 16mL
